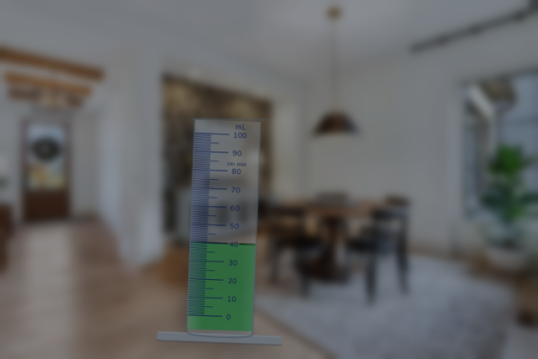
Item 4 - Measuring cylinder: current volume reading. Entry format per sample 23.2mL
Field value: 40mL
